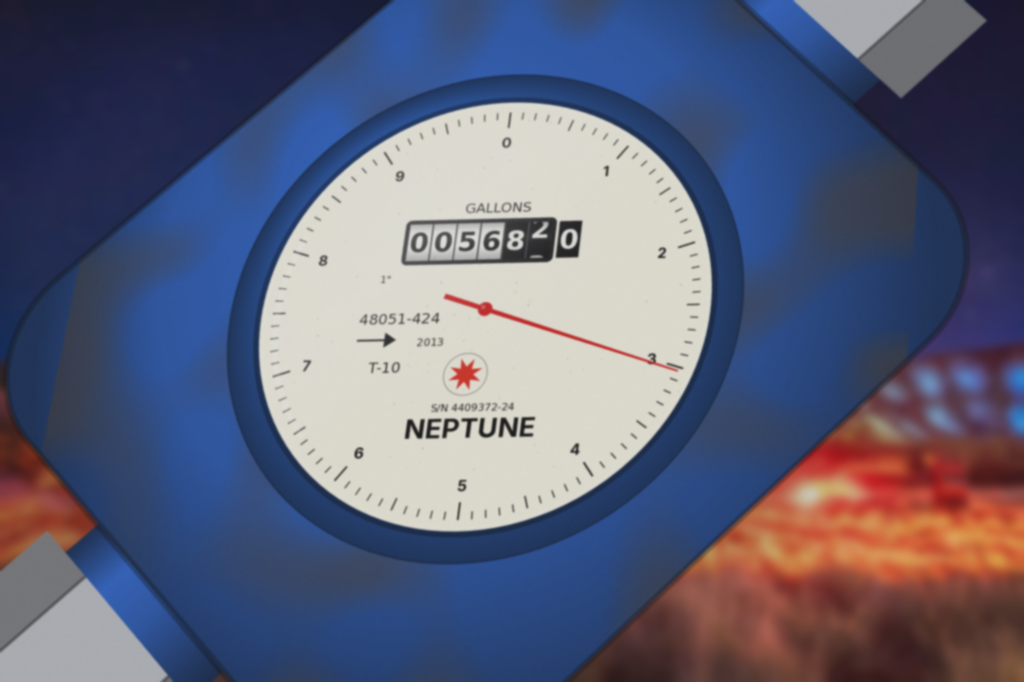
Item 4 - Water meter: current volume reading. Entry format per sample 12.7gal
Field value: 56823.0gal
